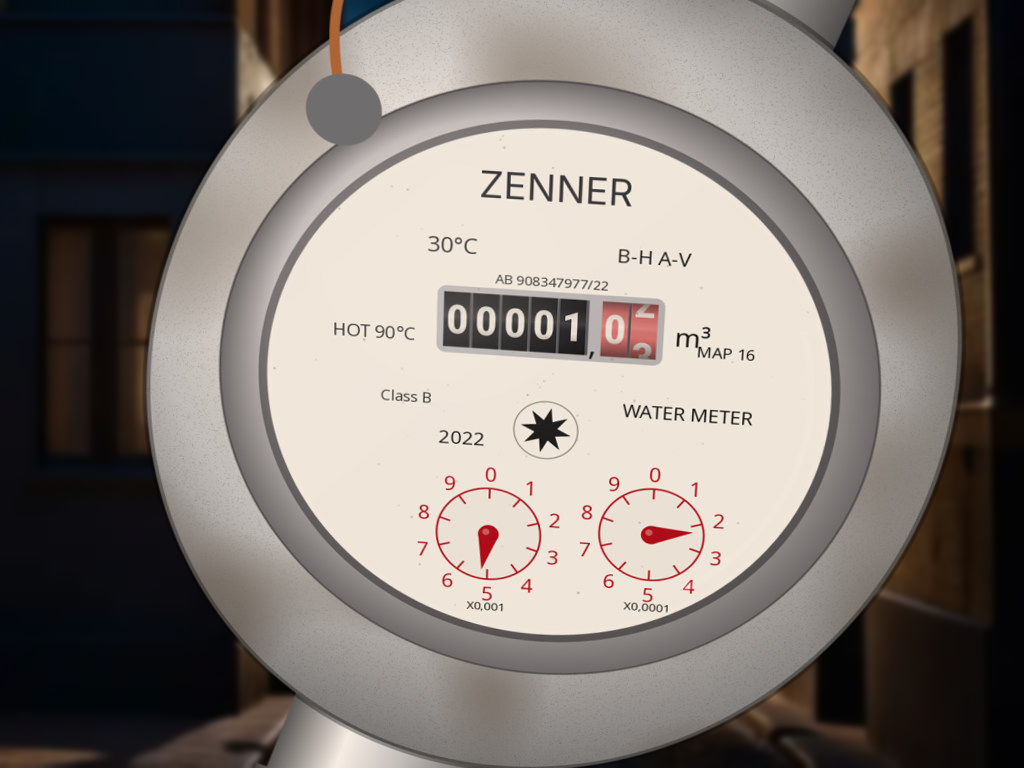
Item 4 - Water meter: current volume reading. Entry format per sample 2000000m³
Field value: 1.0252m³
